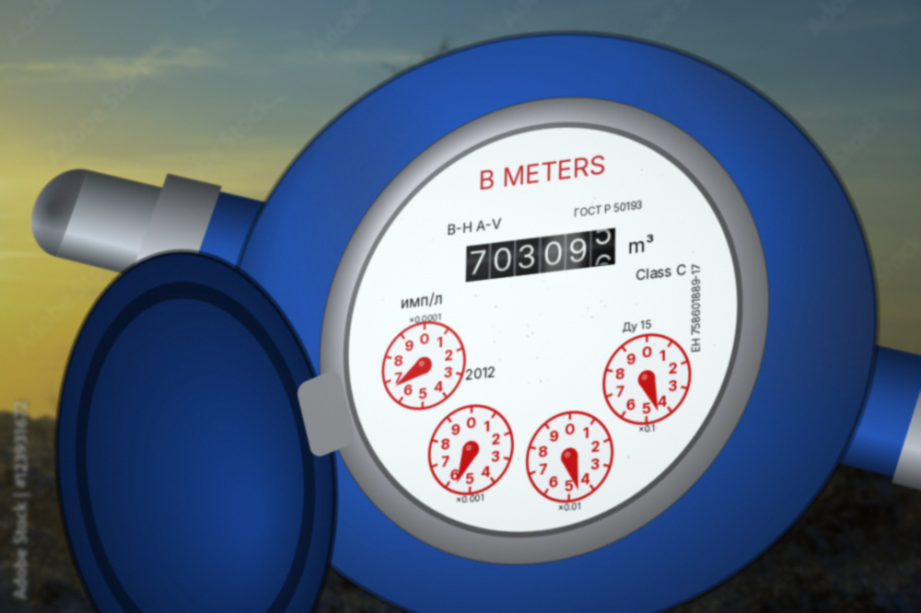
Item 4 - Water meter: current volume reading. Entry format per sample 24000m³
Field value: 703095.4456m³
